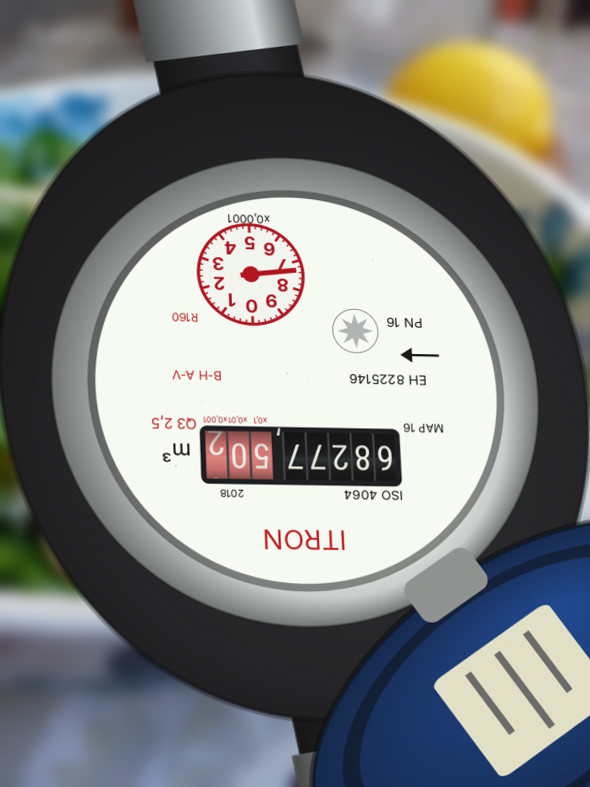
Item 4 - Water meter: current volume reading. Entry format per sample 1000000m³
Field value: 68277.5017m³
